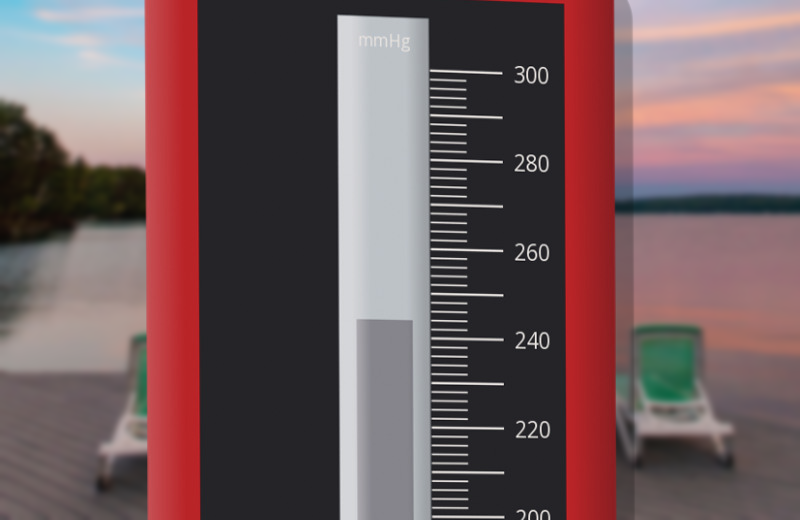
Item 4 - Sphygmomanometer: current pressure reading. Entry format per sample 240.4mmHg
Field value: 244mmHg
